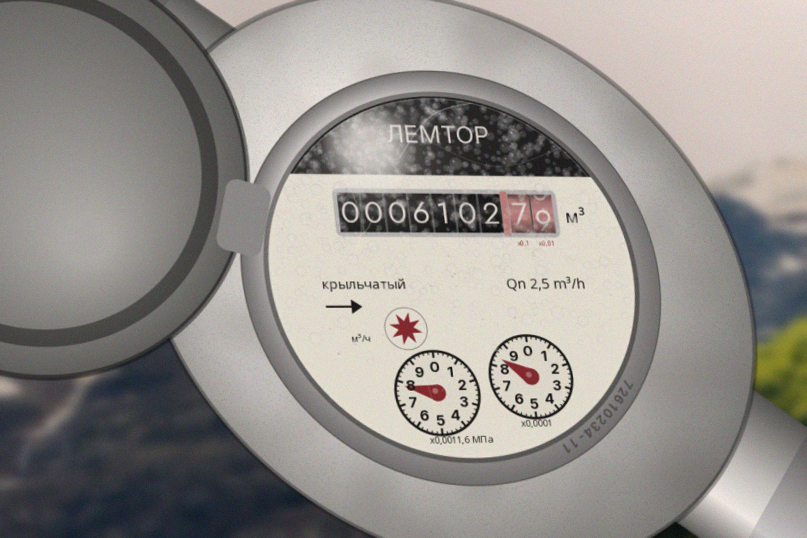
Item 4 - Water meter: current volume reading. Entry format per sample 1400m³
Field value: 6102.7878m³
